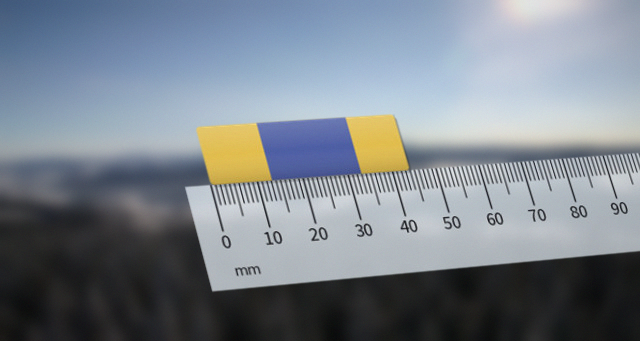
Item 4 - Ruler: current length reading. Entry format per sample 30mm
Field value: 44mm
